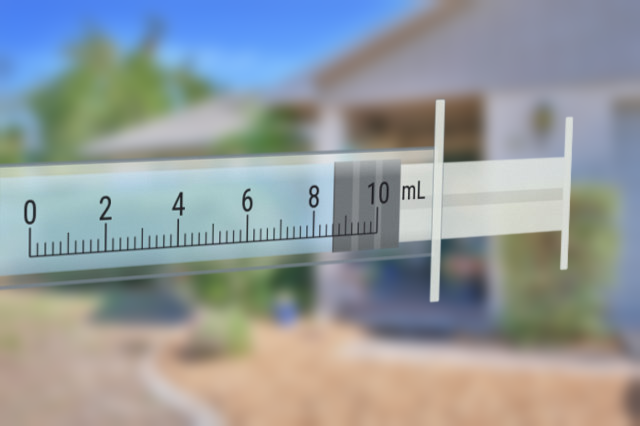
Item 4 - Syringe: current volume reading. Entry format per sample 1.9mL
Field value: 8.6mL
